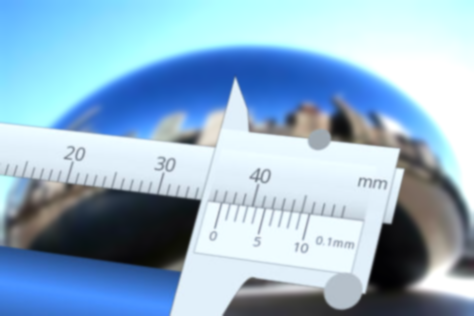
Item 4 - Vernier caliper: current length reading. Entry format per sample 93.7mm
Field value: 36.8mm
